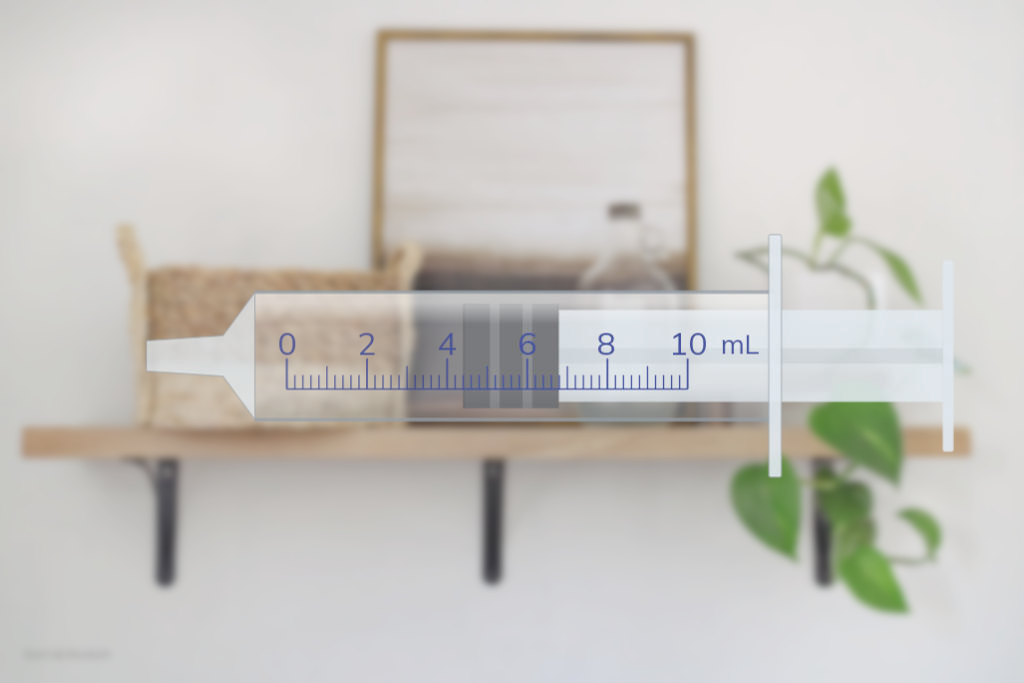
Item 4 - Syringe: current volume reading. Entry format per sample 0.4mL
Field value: 4.4mL
